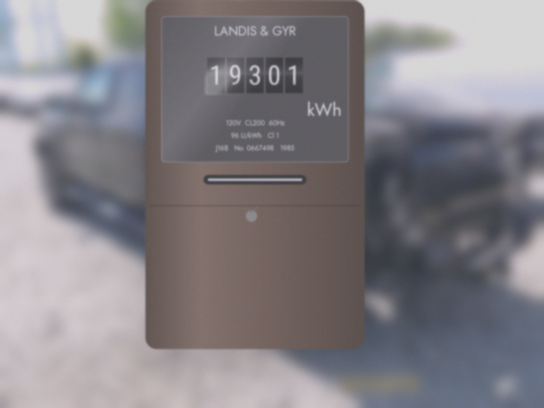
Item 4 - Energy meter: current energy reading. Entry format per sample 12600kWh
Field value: 19301kWh
